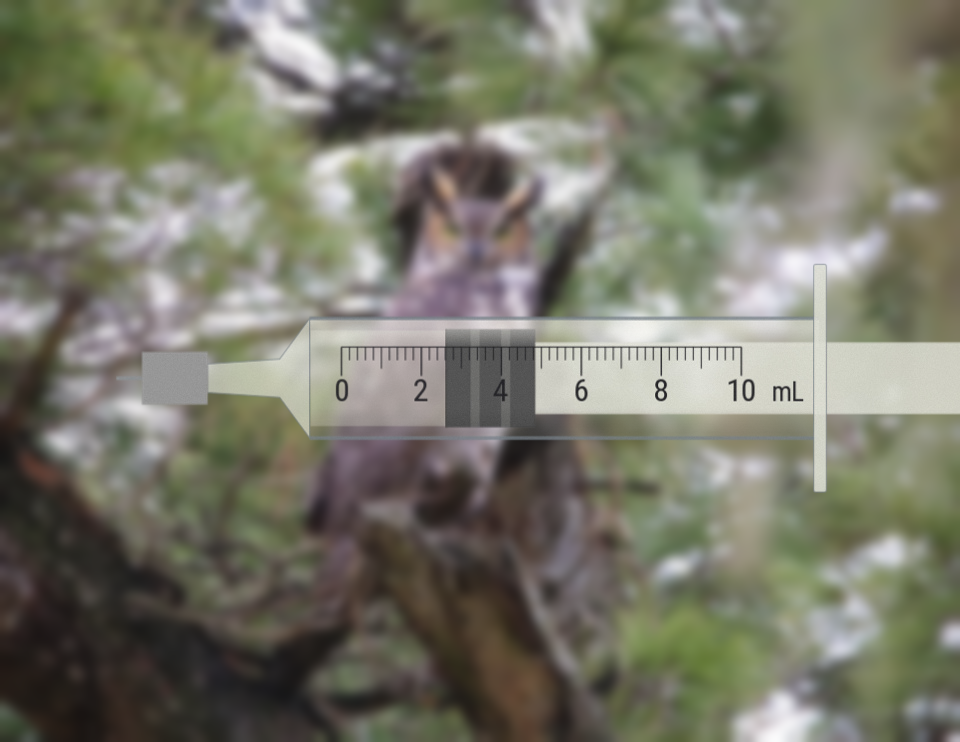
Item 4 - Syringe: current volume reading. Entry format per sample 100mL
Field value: 2.6mL
